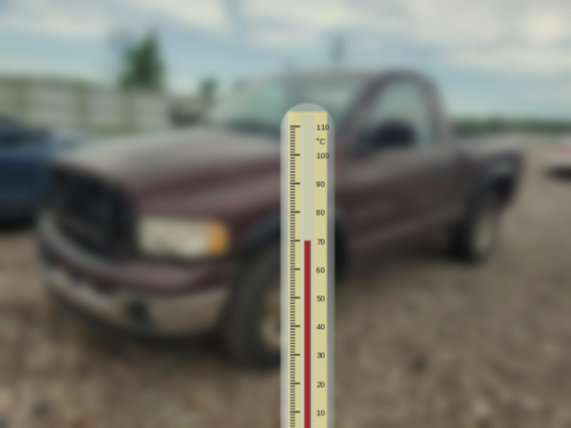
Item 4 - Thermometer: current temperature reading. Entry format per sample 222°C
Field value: 70°C
